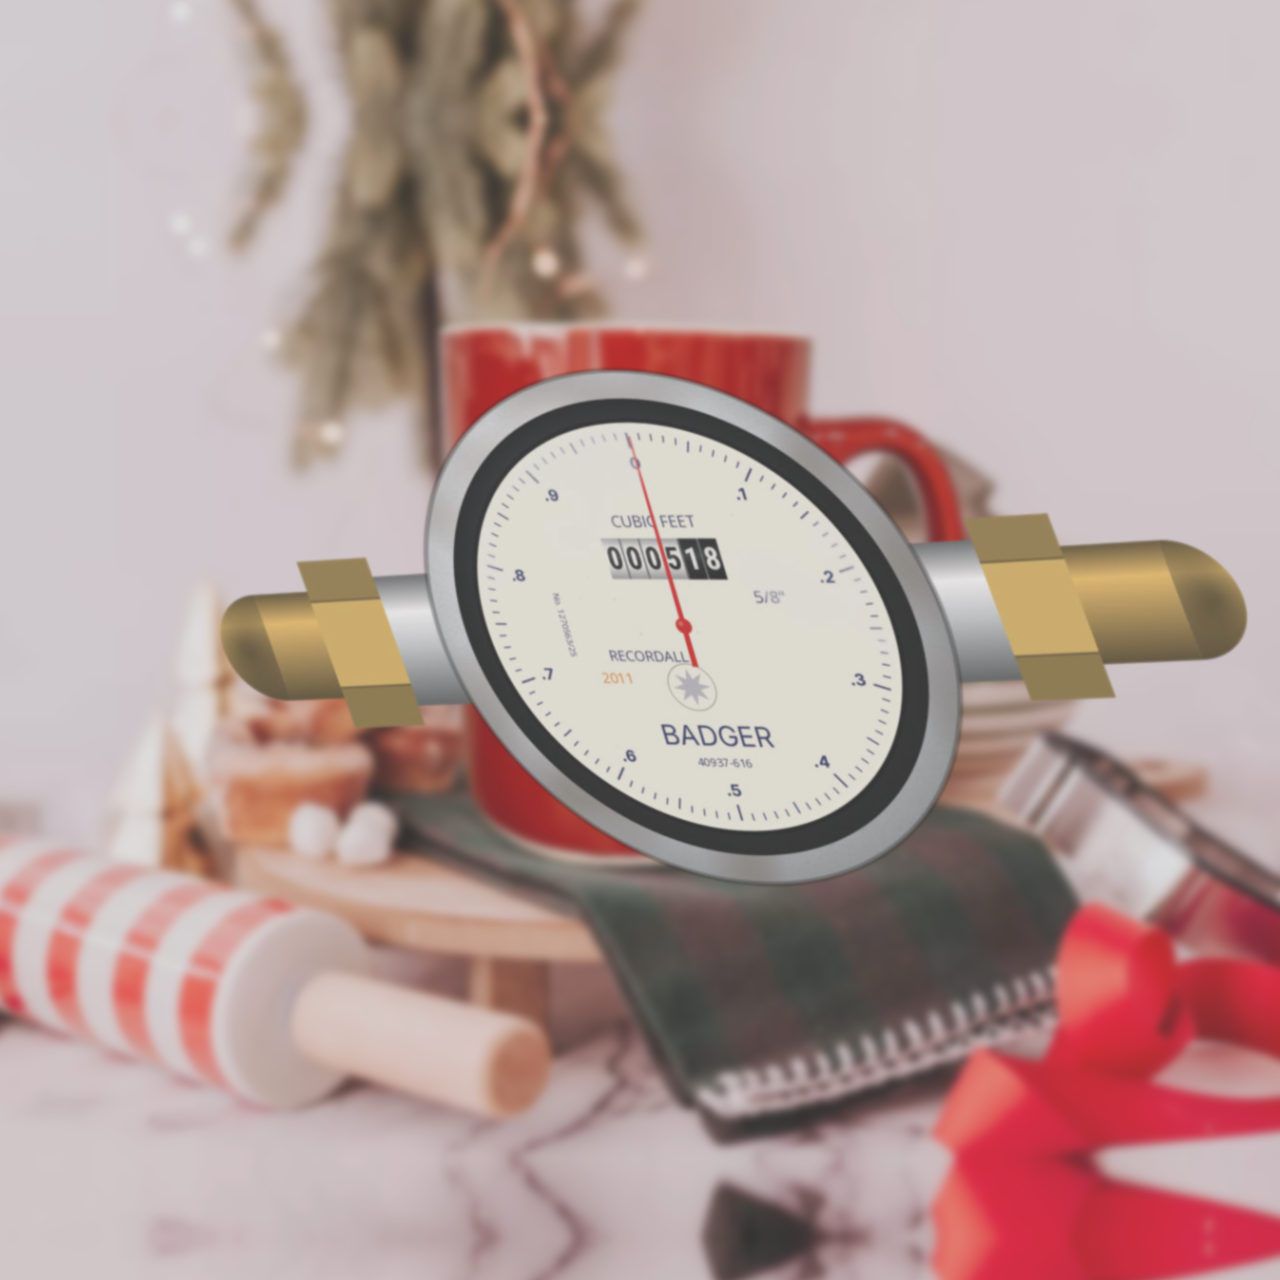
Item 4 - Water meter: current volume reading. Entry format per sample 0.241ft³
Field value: 518.00ft³
